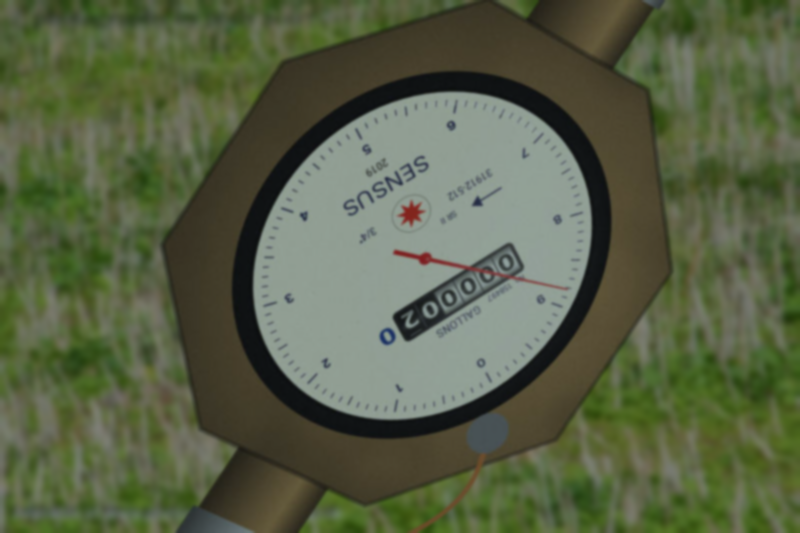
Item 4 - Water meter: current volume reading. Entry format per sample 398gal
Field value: 18.8gal
